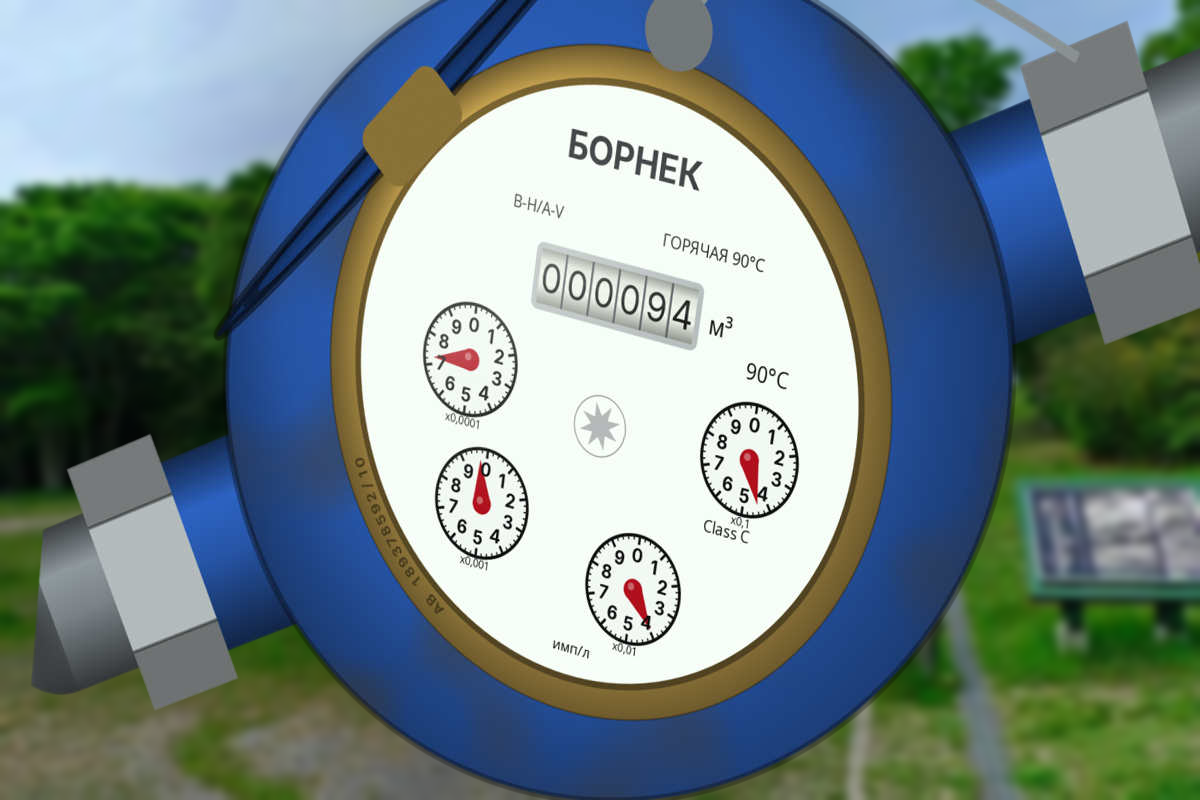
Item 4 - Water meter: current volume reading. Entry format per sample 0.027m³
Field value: 94.4397m³
